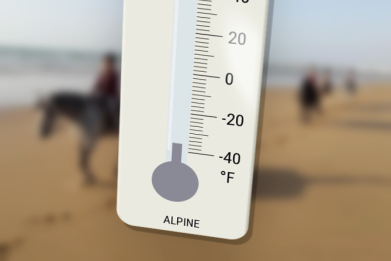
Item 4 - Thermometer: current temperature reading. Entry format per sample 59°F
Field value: -36°F
